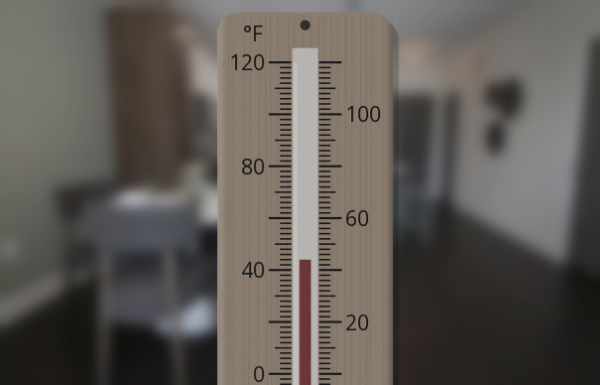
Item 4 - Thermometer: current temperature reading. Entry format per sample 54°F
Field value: 44°F
